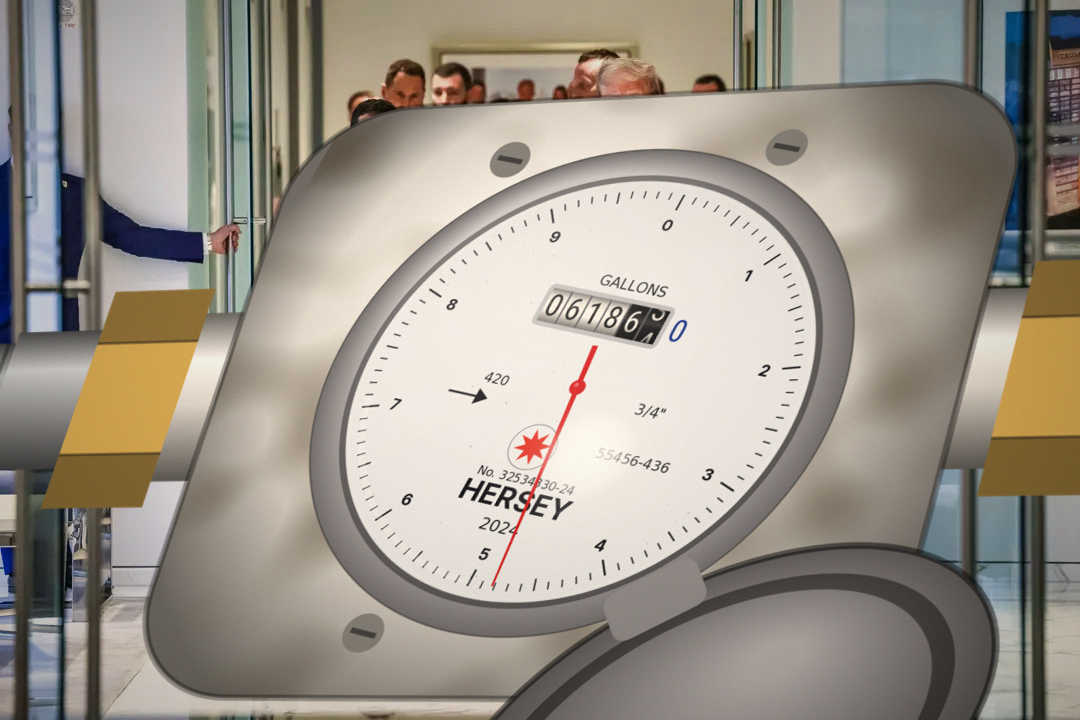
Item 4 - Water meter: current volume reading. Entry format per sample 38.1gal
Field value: 618634.8gal
